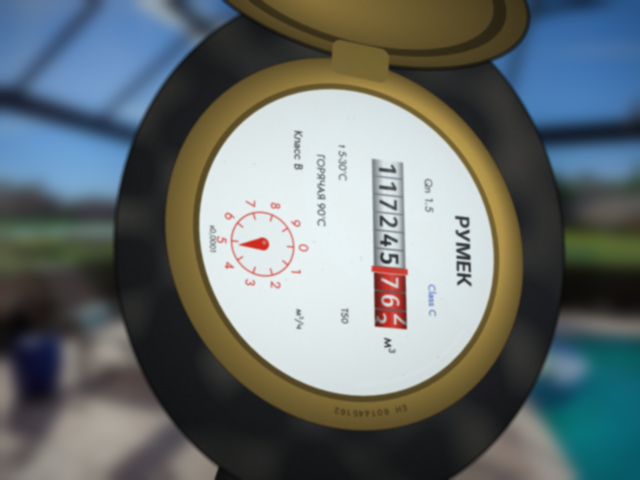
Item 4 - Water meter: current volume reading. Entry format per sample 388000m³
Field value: 117245.7624m³
